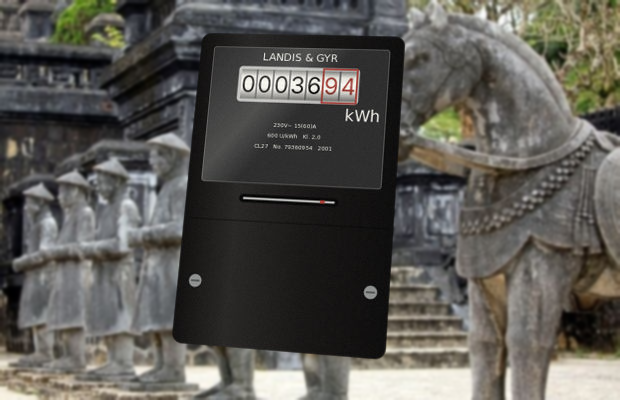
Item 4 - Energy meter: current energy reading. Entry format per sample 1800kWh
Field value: 36.94kWh
